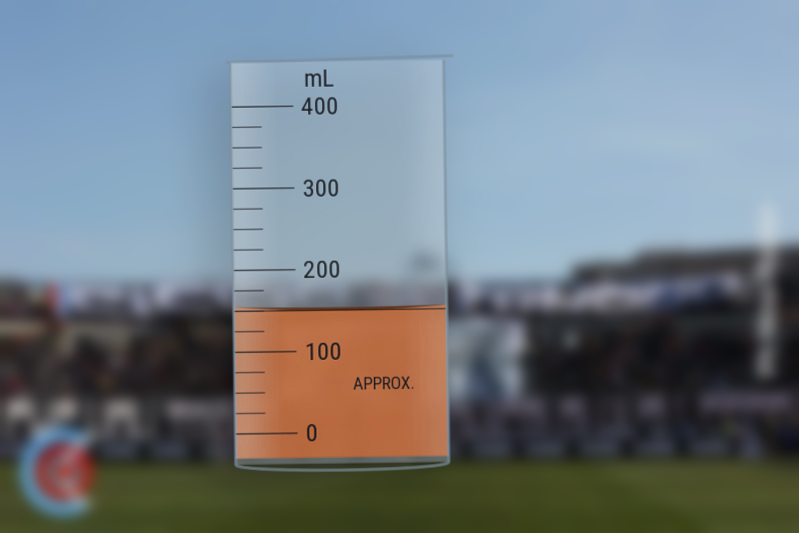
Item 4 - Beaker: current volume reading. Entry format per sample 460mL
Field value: 150mL
